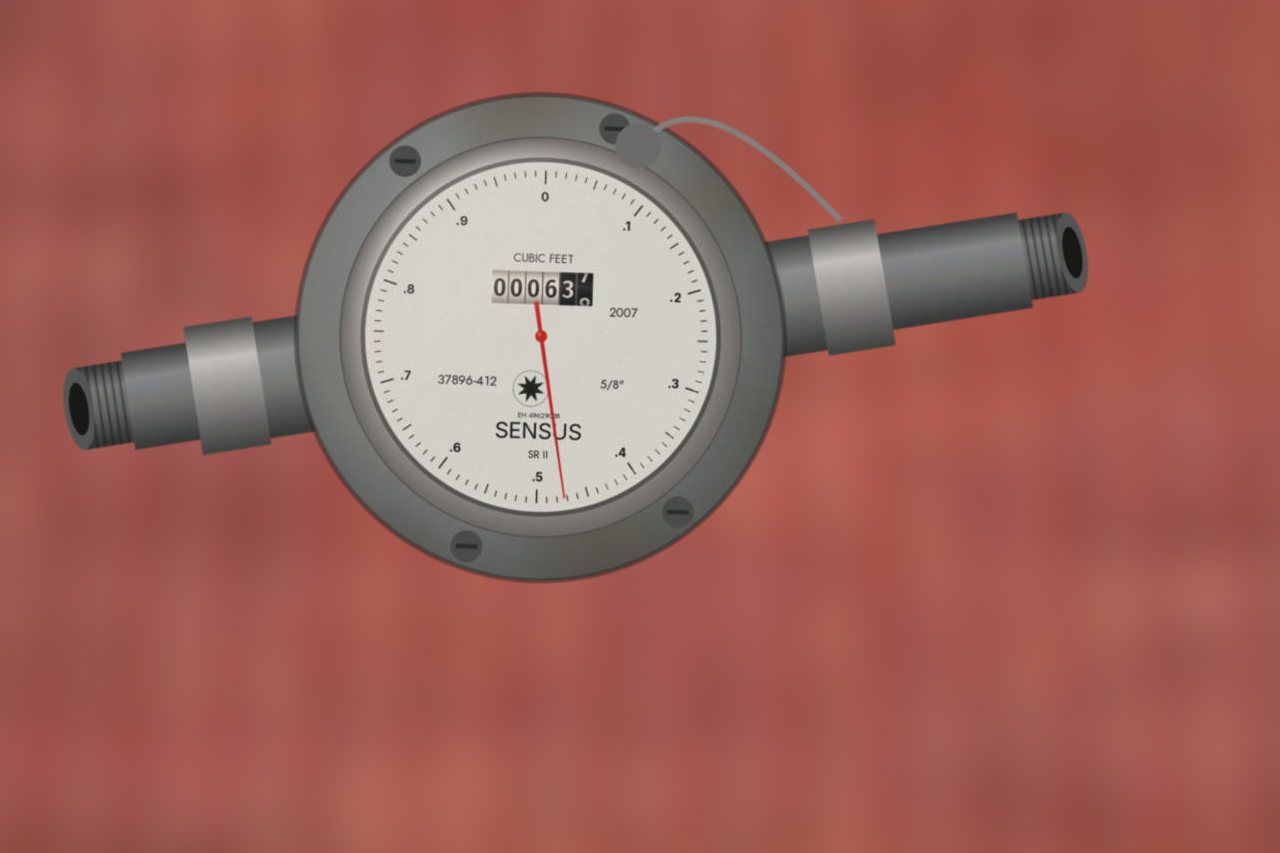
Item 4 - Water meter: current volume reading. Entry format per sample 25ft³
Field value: 637.47ft³
